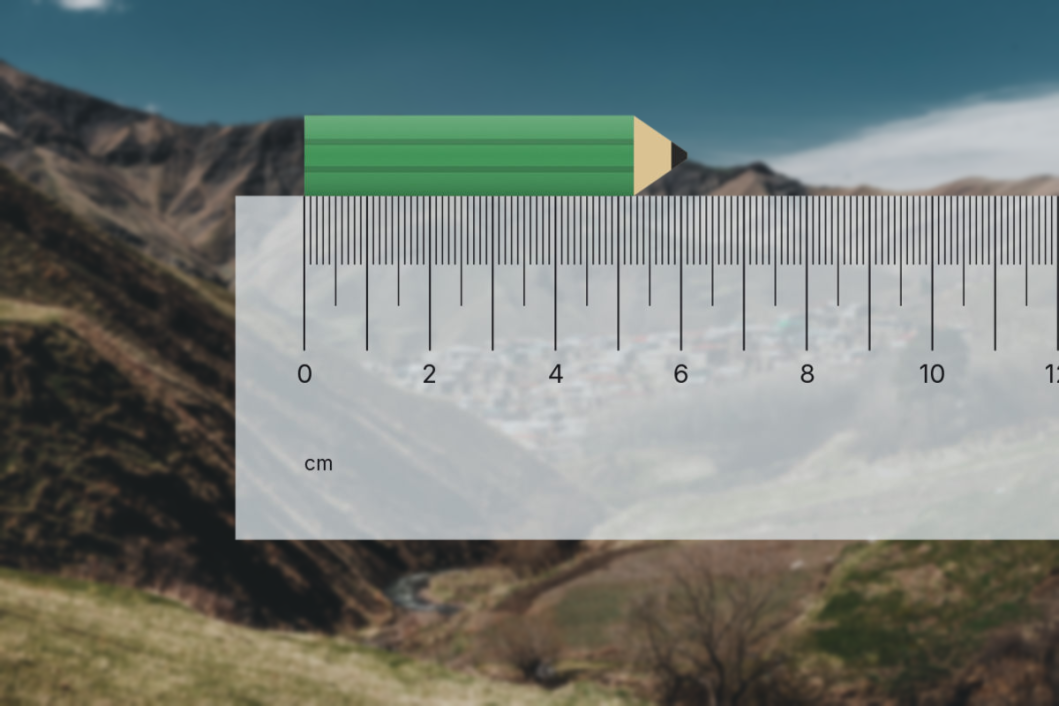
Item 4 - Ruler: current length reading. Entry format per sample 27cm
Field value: 6.1cm
